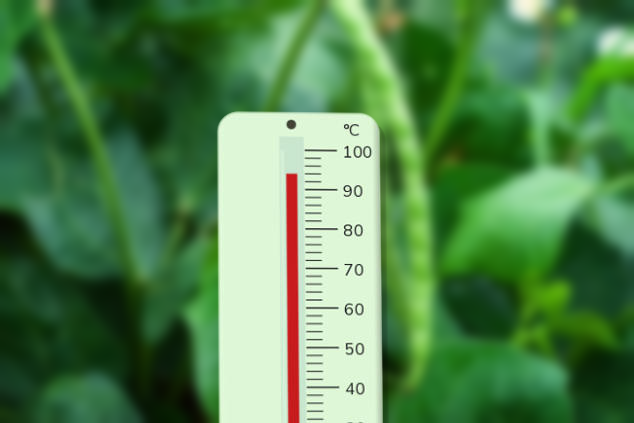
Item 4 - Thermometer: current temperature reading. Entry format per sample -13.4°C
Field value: 94°C
